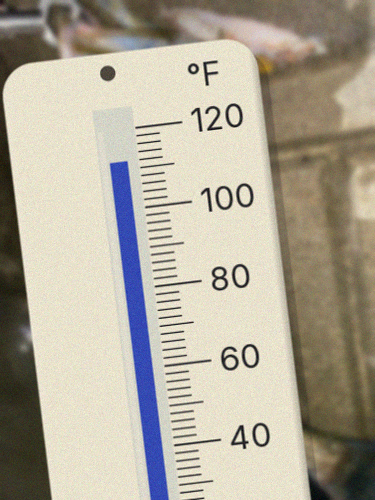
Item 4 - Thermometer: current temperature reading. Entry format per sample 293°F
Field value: 112°F
